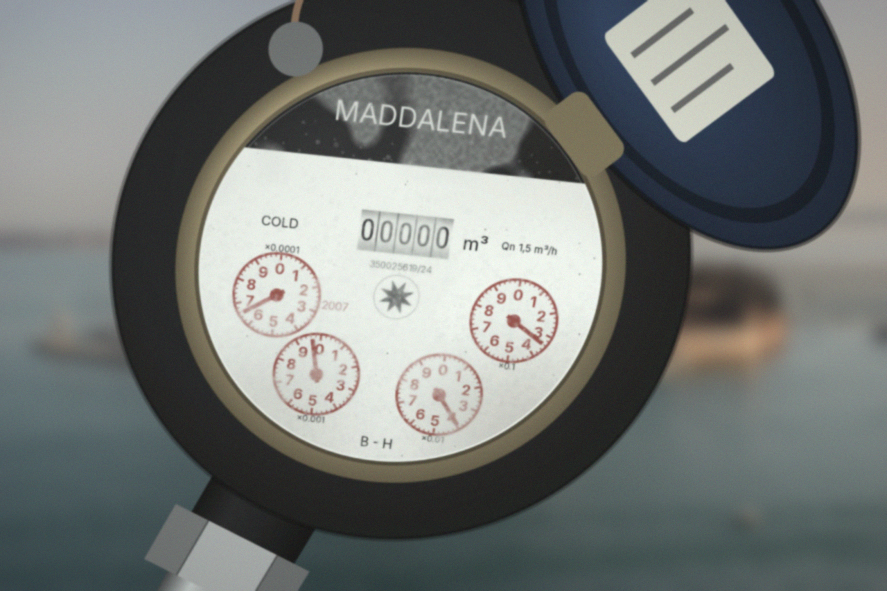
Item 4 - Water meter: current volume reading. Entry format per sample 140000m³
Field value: 0.3396m³
